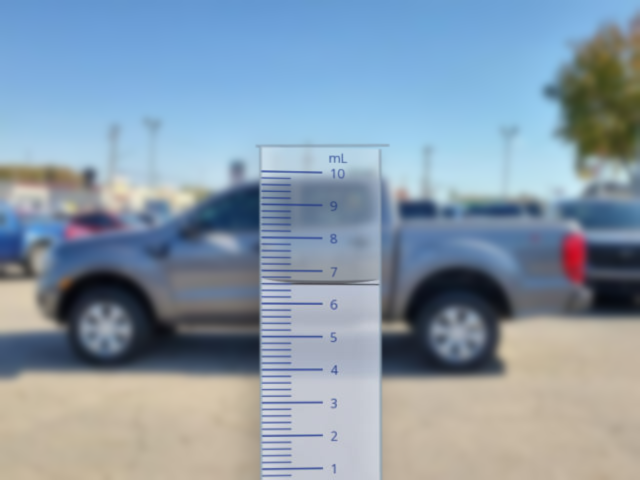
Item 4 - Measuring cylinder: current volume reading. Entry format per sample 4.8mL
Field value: 6.6mL
